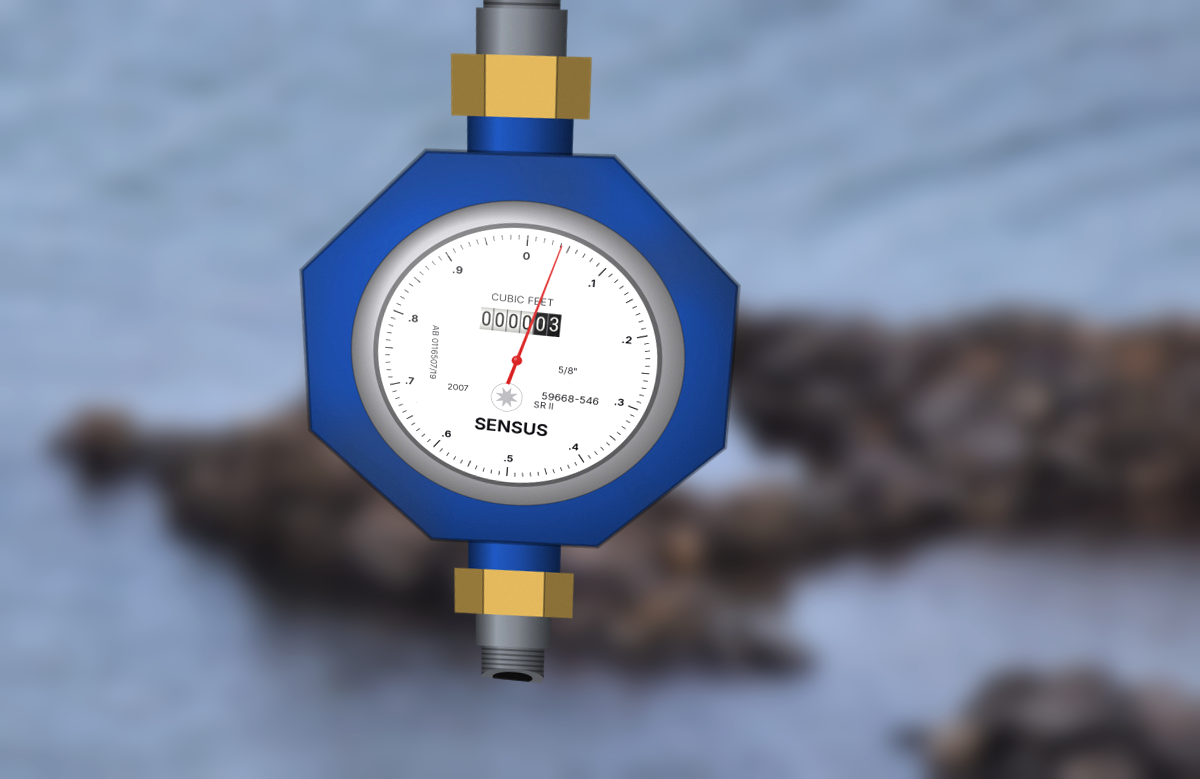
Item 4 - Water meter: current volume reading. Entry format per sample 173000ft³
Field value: 3.04ft³
